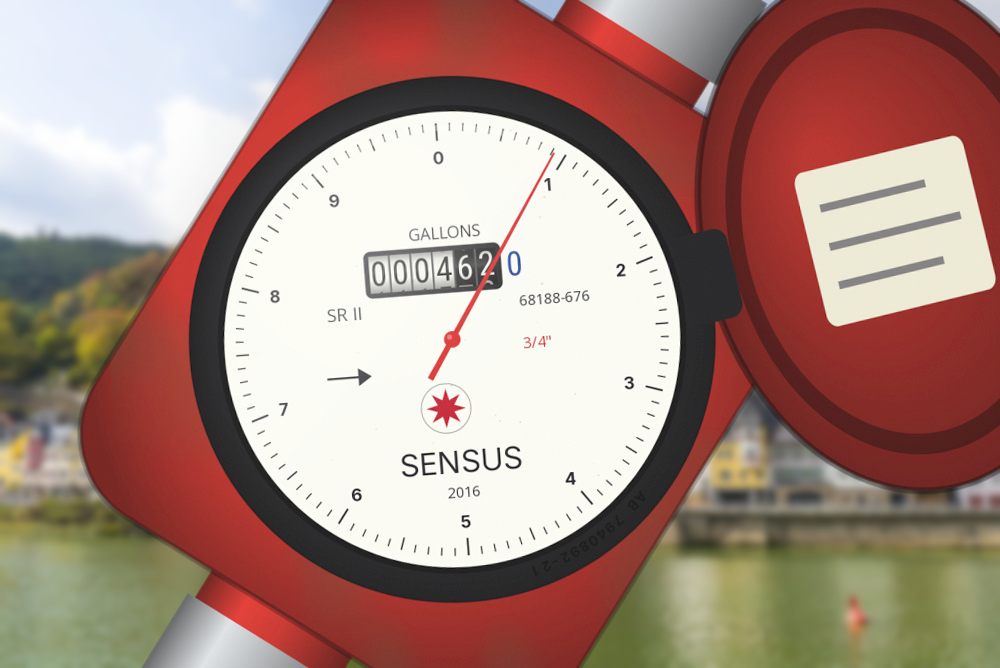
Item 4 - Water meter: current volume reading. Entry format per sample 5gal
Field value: 4620.9gal
